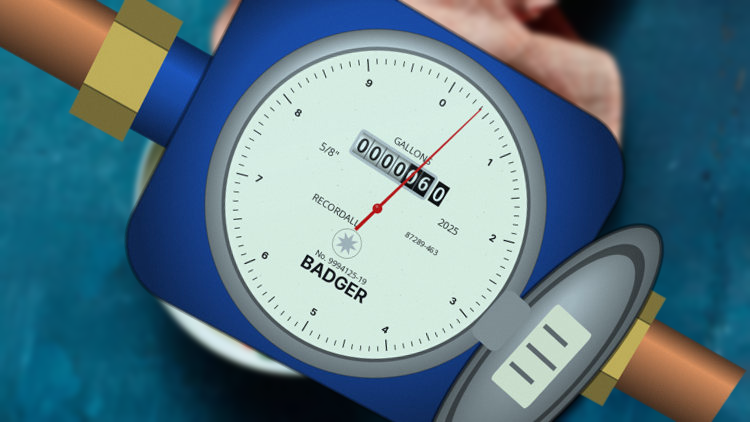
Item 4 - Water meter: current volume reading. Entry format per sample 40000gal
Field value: 60.4gal
